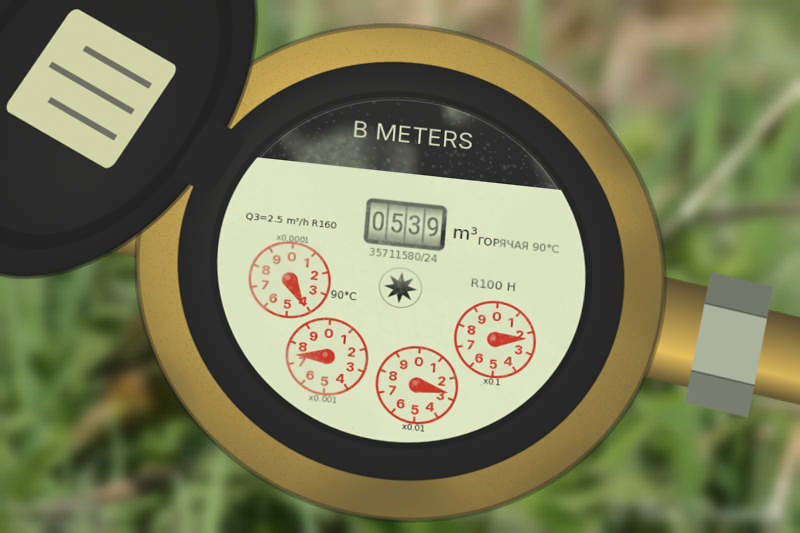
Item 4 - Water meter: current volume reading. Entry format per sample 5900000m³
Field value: 539.2274m³
